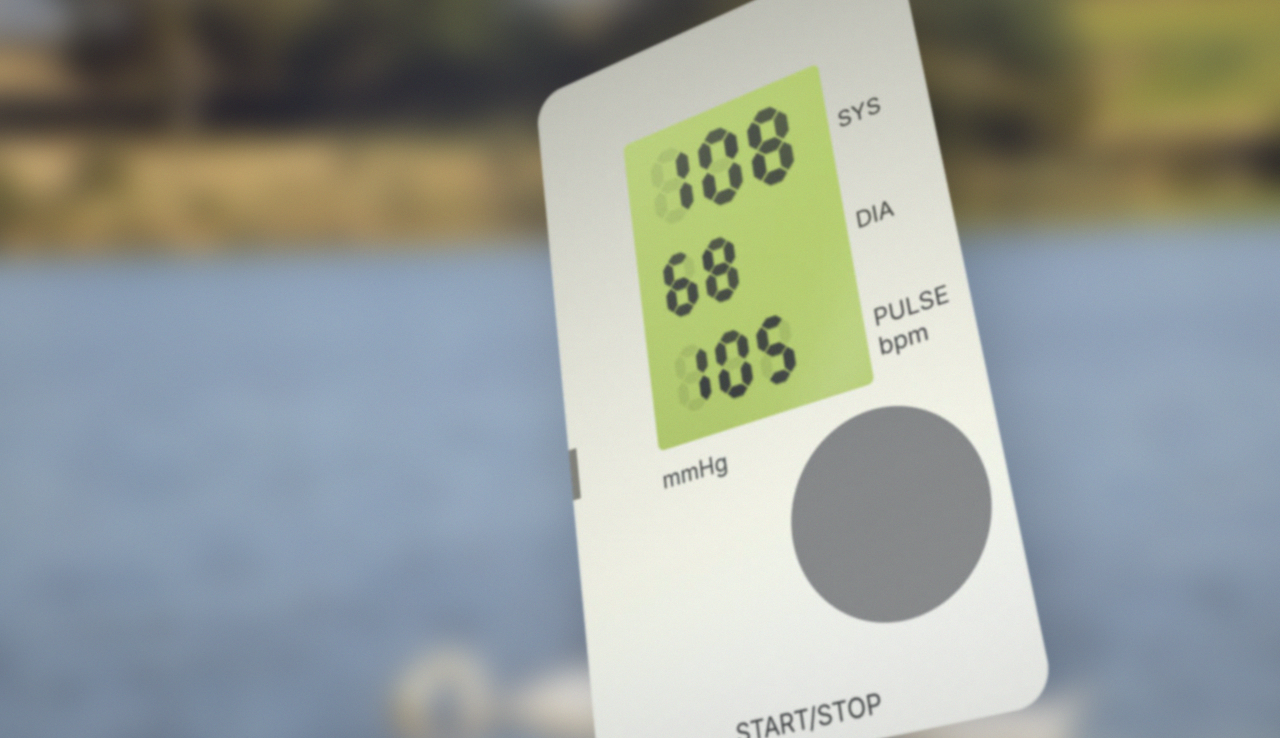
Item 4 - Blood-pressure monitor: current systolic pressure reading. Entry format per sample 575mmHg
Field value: 108mmHg
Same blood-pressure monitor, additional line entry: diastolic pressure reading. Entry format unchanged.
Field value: 68mmHg
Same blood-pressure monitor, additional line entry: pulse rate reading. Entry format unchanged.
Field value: 105bpm
